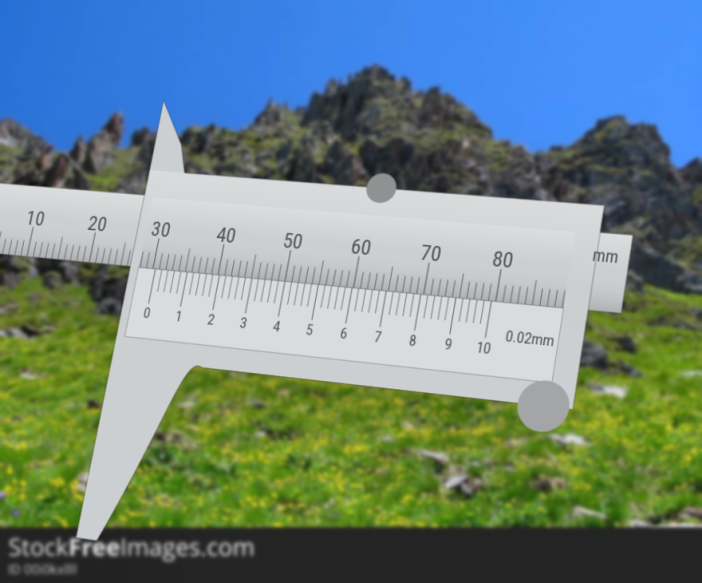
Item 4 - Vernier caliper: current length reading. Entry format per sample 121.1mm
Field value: 30.4mm
